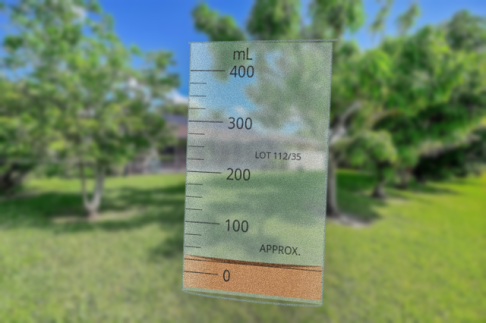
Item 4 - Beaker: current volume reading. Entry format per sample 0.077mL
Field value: 25mL
